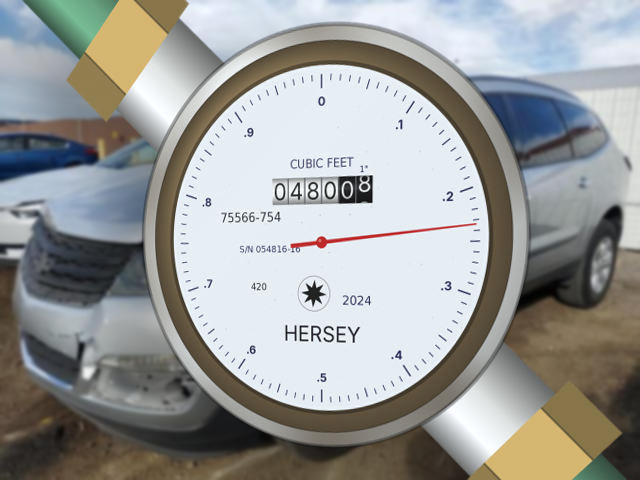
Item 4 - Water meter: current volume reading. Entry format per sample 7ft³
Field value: 48008.23ft³
